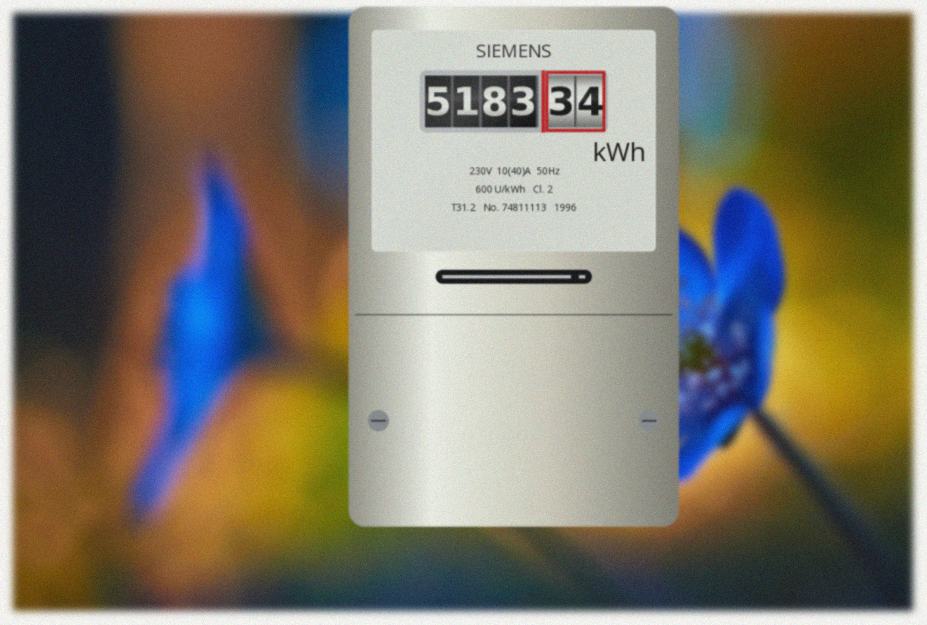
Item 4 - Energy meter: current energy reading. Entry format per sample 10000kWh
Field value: 5183.34kWh
